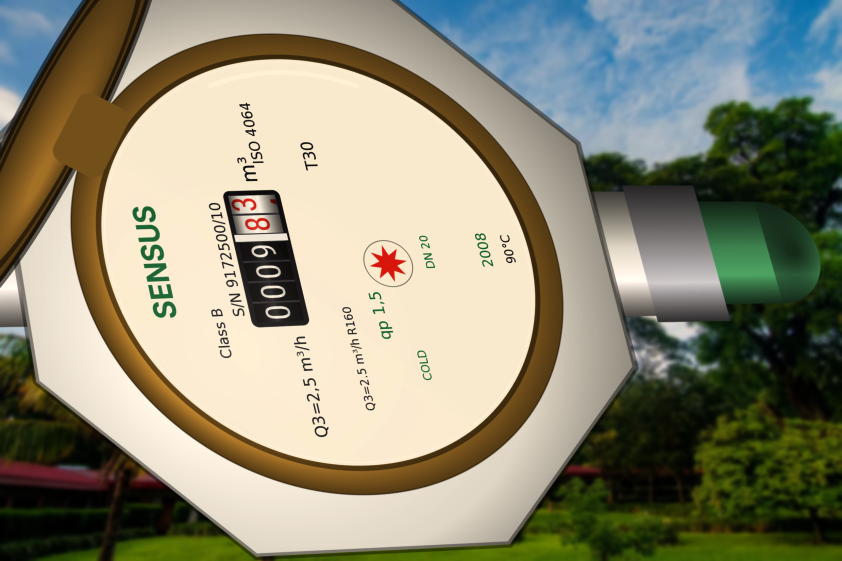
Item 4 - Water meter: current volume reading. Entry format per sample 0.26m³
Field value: 9.83m³
